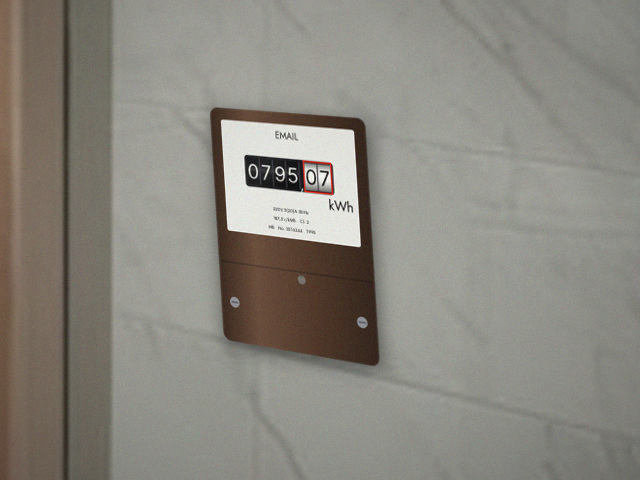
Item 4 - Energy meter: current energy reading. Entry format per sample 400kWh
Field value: 795.07kWh
